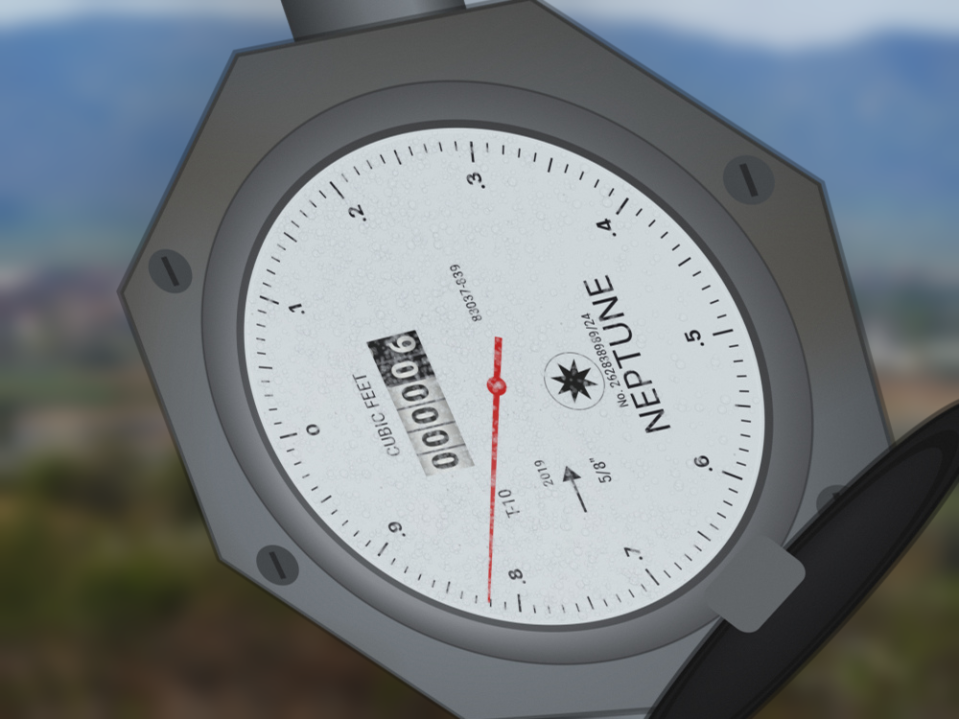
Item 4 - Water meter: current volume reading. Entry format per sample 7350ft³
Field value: 5.82ft³
